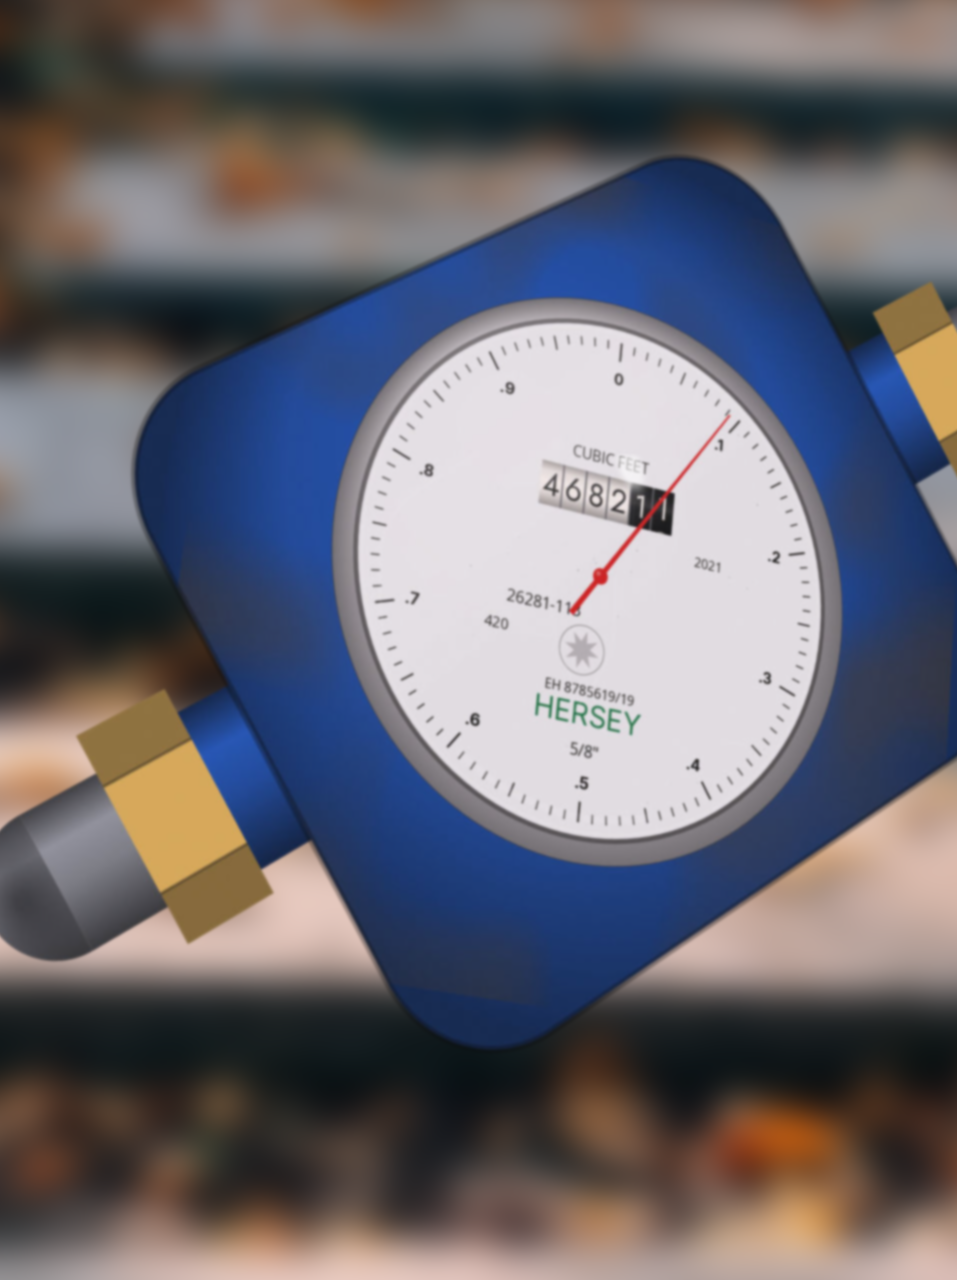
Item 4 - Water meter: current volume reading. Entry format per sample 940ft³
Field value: 468211.09ft³
